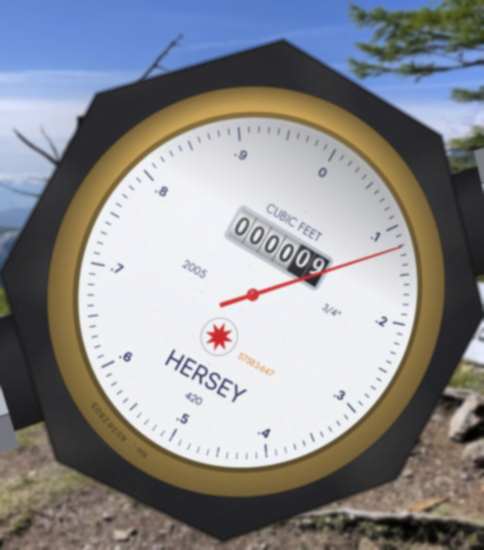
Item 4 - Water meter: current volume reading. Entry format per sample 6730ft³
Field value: 9.12ft³
